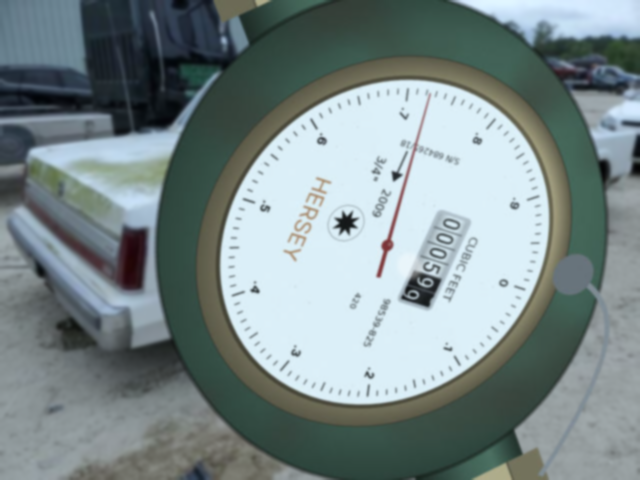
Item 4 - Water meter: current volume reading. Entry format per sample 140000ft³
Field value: 598.72ft³
